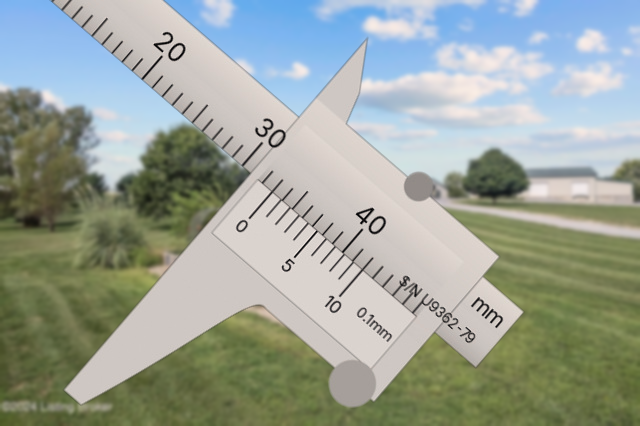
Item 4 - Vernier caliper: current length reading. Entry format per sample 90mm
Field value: 33.0mm
